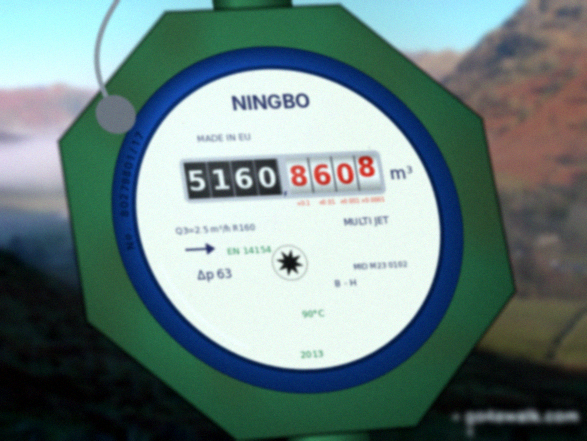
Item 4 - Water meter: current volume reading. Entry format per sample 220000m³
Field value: 5160.8608m³
